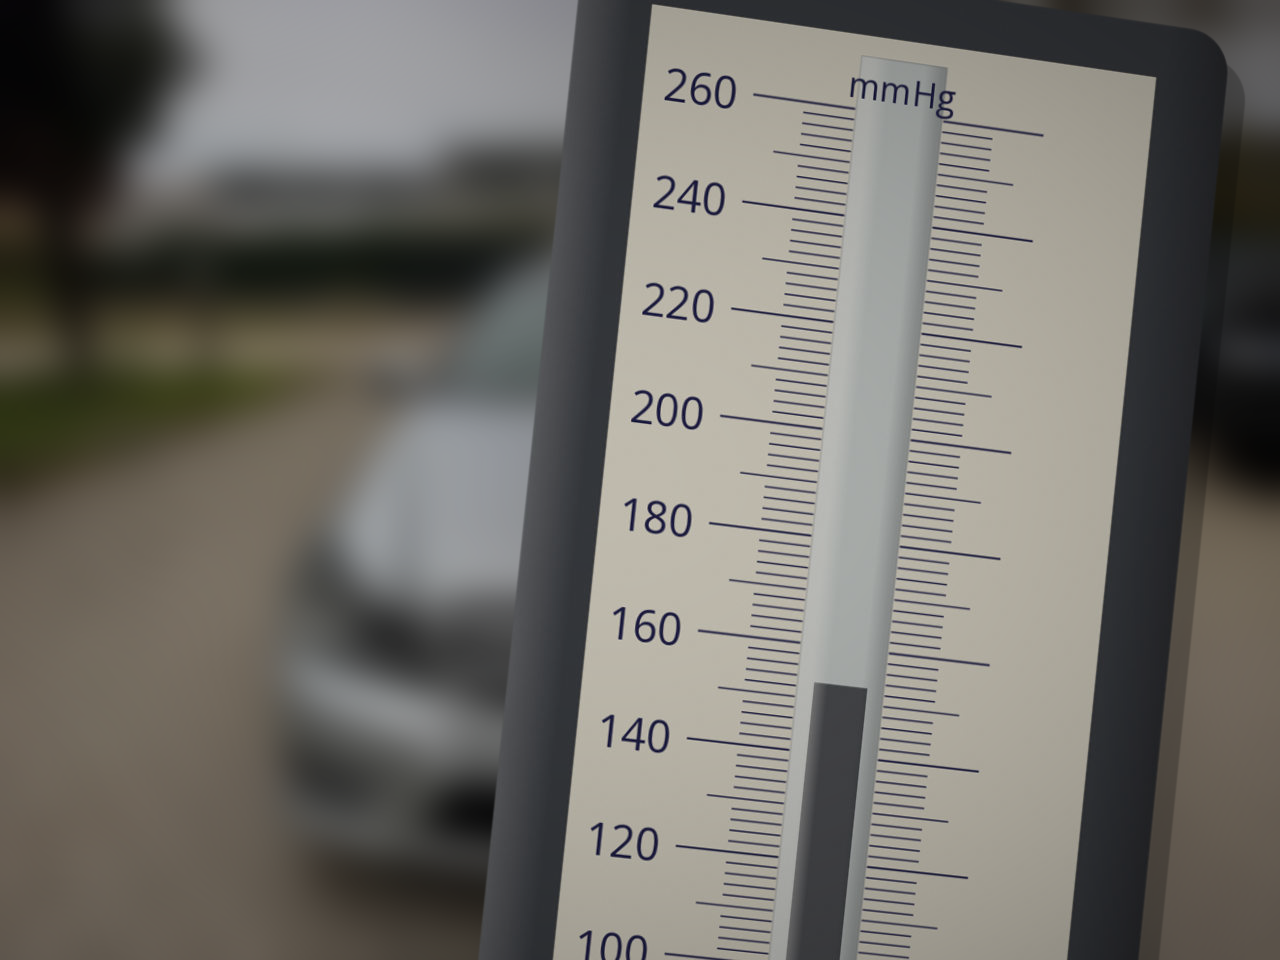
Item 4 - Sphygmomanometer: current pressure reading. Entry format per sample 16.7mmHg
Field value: 153mmHg
